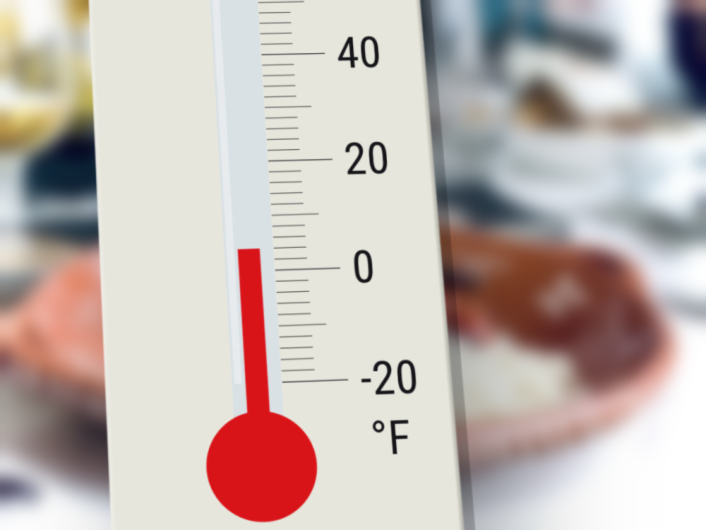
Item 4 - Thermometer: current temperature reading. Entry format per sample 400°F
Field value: 4°F
